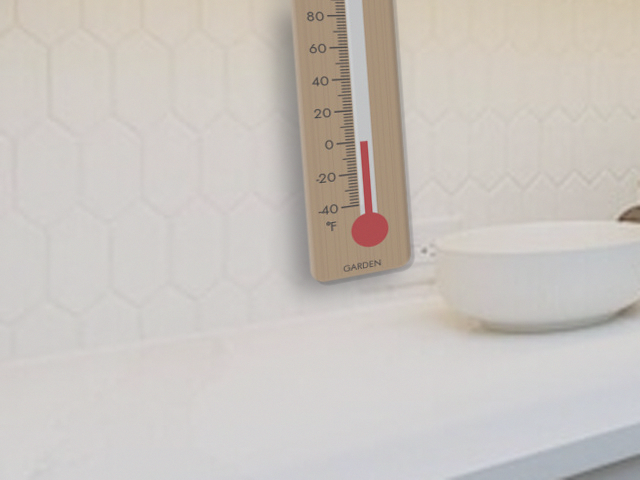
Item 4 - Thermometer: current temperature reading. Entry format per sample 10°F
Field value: 0°F
